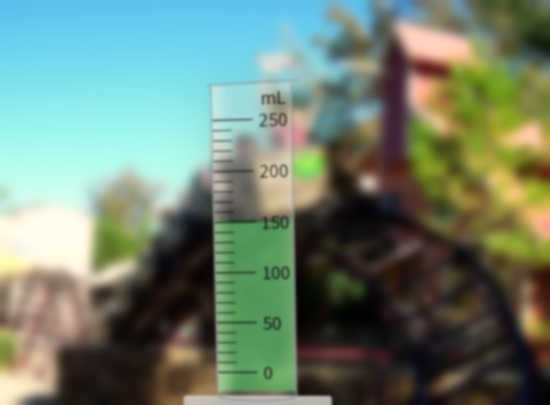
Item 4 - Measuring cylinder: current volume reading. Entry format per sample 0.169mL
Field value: 150mL
